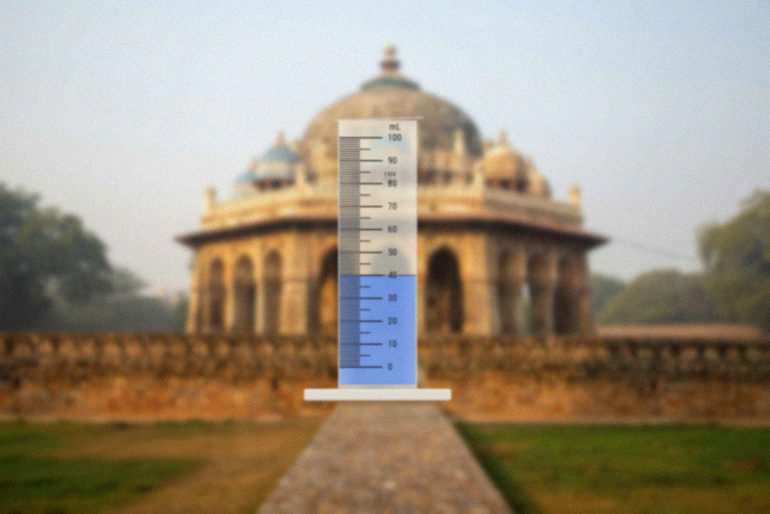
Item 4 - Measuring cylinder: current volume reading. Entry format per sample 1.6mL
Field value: 40mL
